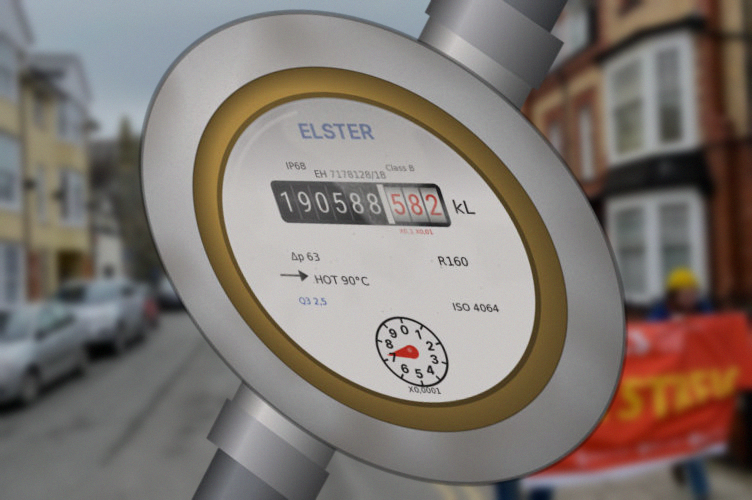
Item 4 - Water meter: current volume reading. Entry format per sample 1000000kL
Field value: 190588.5827kL
